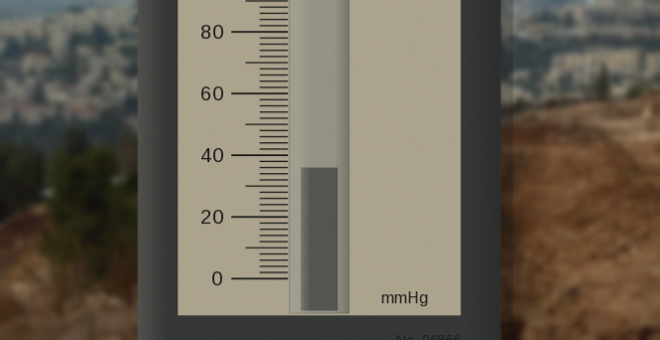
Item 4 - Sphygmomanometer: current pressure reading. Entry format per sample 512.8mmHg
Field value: 36mmHg
